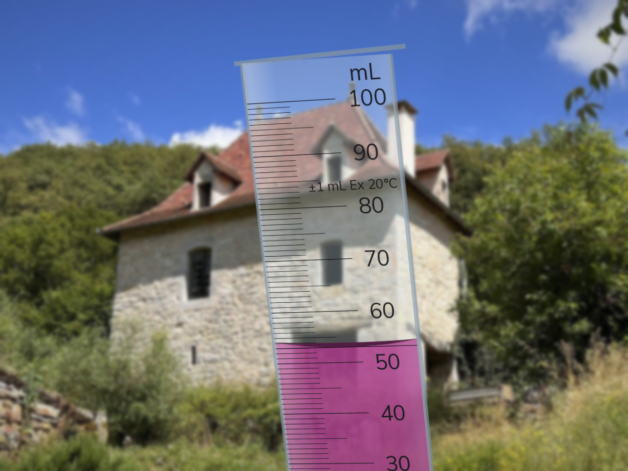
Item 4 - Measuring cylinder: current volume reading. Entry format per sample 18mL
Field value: 53mL
